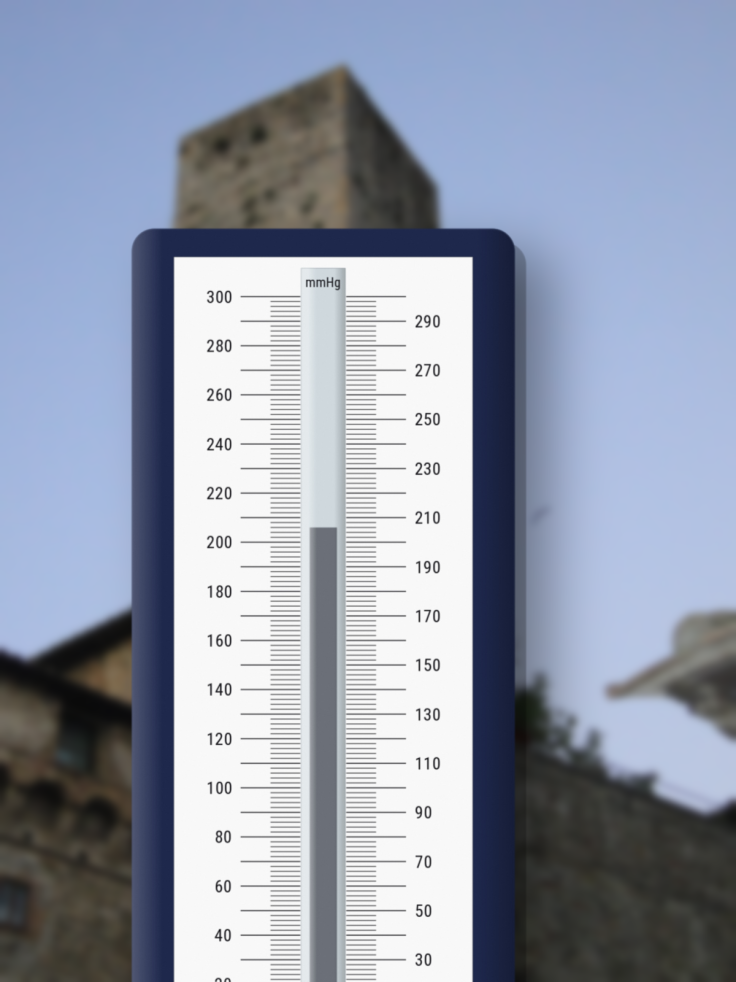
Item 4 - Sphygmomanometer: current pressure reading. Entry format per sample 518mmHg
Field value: 206mmHg
